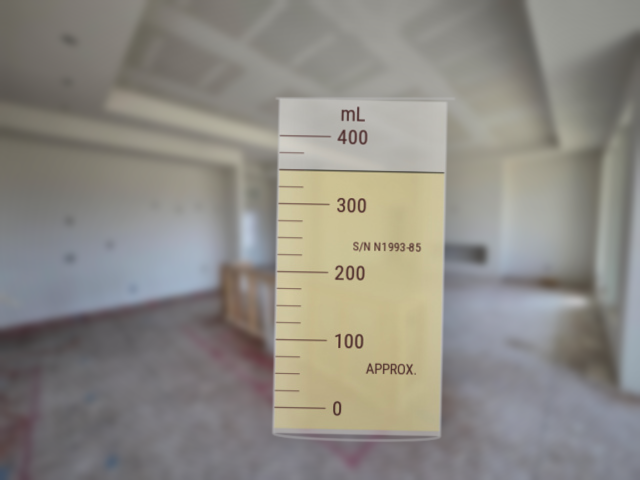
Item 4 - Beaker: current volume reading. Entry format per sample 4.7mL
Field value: 350mL
